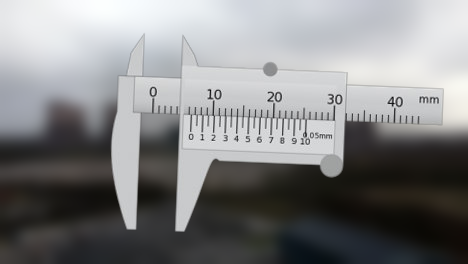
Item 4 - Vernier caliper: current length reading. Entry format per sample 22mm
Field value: 6.4mm
